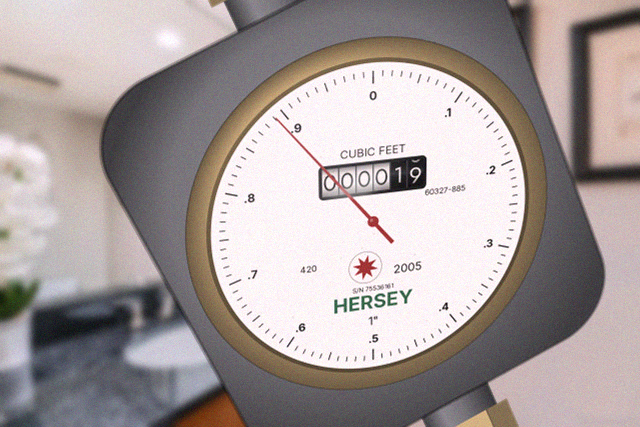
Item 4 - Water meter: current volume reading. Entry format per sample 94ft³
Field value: 18.89ft³
